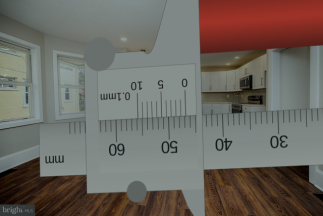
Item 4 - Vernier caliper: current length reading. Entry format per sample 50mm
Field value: 46.8mm
